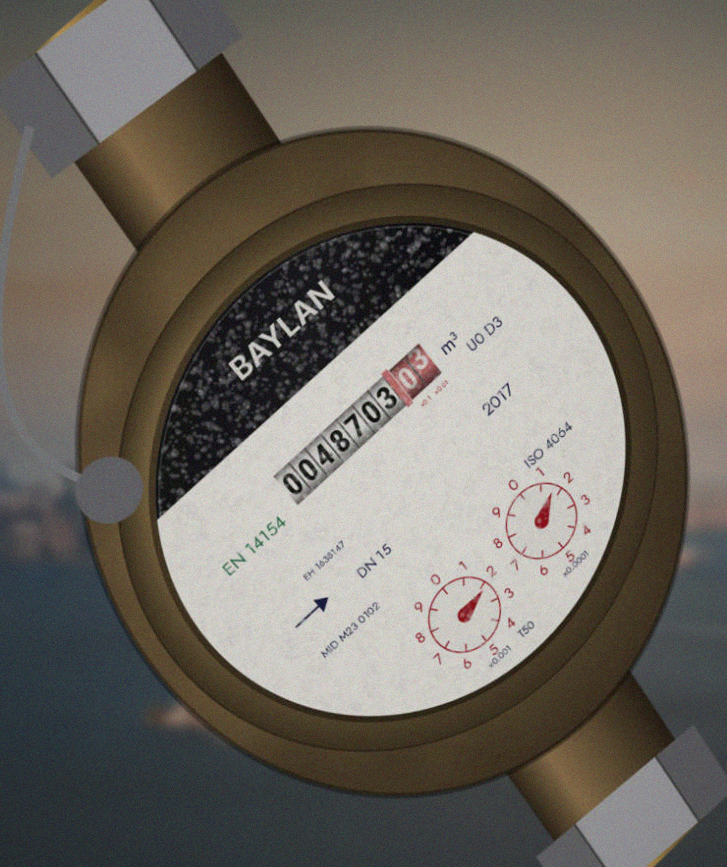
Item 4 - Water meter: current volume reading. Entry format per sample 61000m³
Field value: 48703.0321m³
